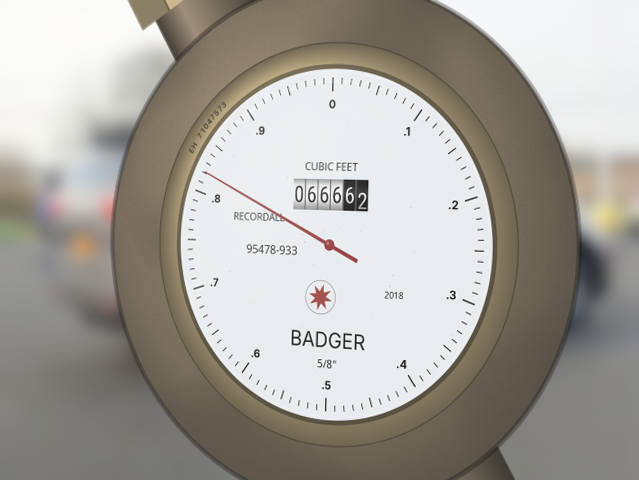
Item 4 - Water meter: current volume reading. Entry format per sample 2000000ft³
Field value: 66661.82ft³
